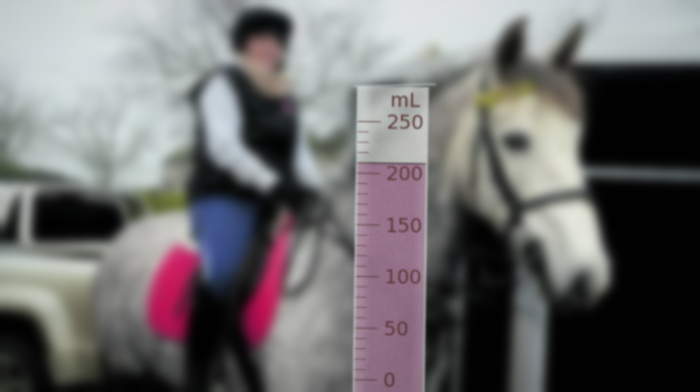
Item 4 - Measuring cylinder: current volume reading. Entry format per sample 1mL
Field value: 210mL
